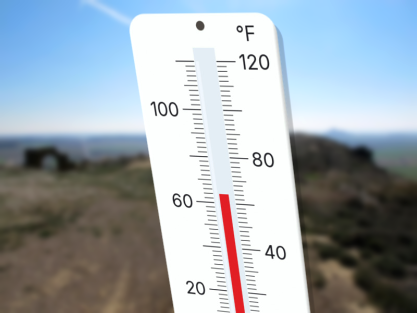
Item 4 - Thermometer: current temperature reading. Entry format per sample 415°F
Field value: 64°F
